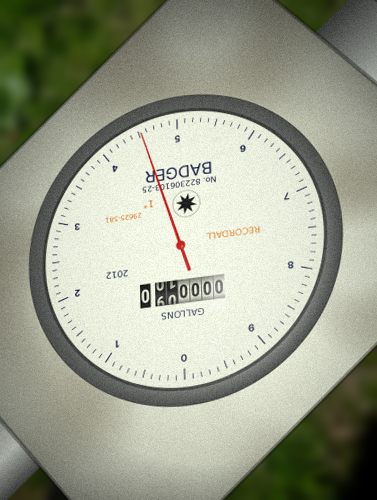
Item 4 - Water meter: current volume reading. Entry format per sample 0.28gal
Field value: 94.5gal
